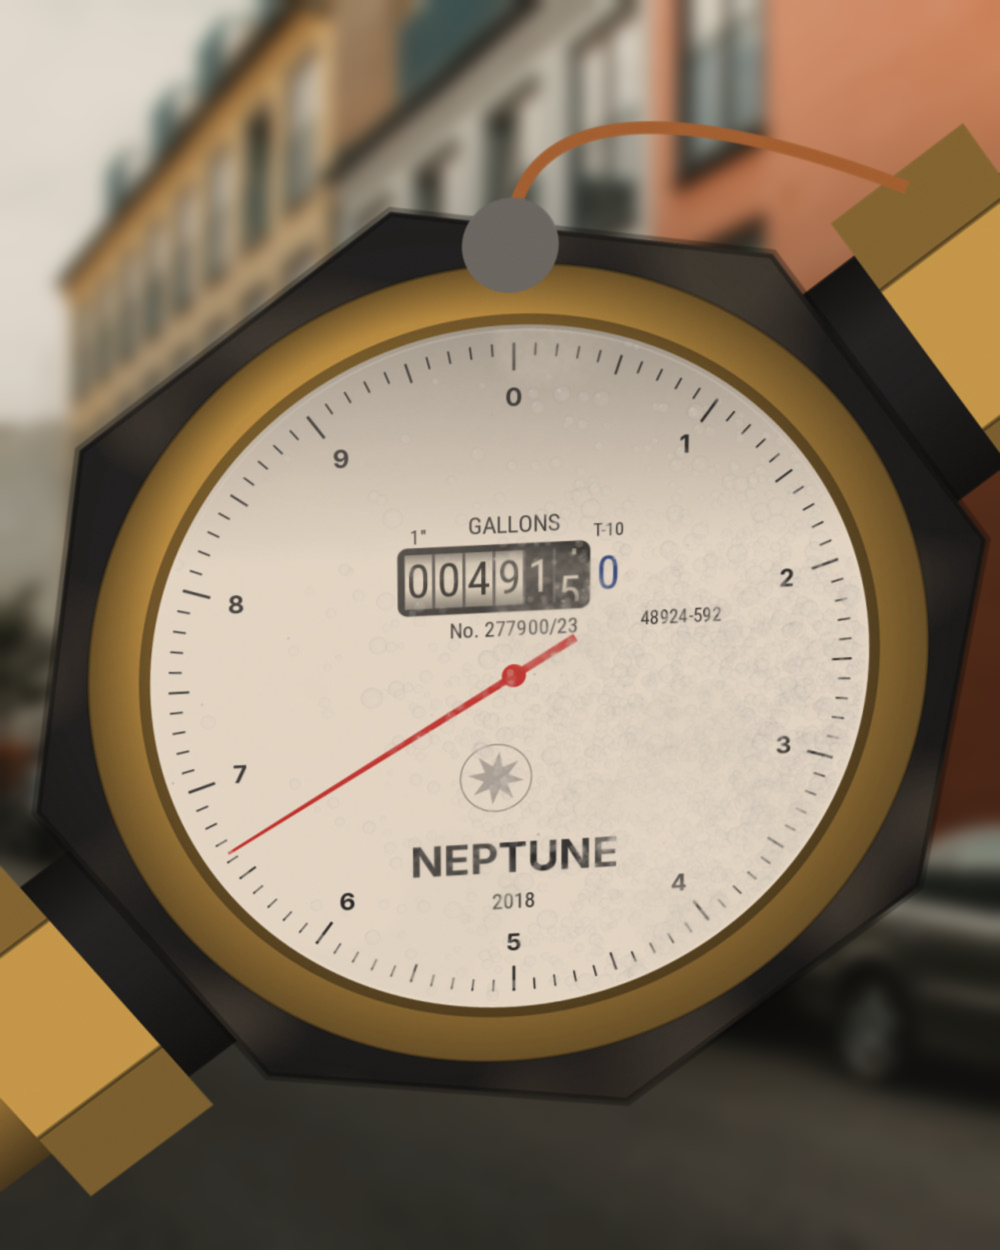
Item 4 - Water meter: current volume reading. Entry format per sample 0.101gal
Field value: 49146.6gal
